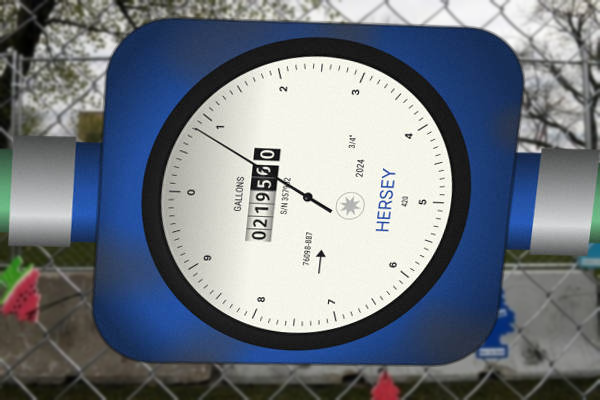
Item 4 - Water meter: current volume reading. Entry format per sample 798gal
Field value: 219560.8gal
